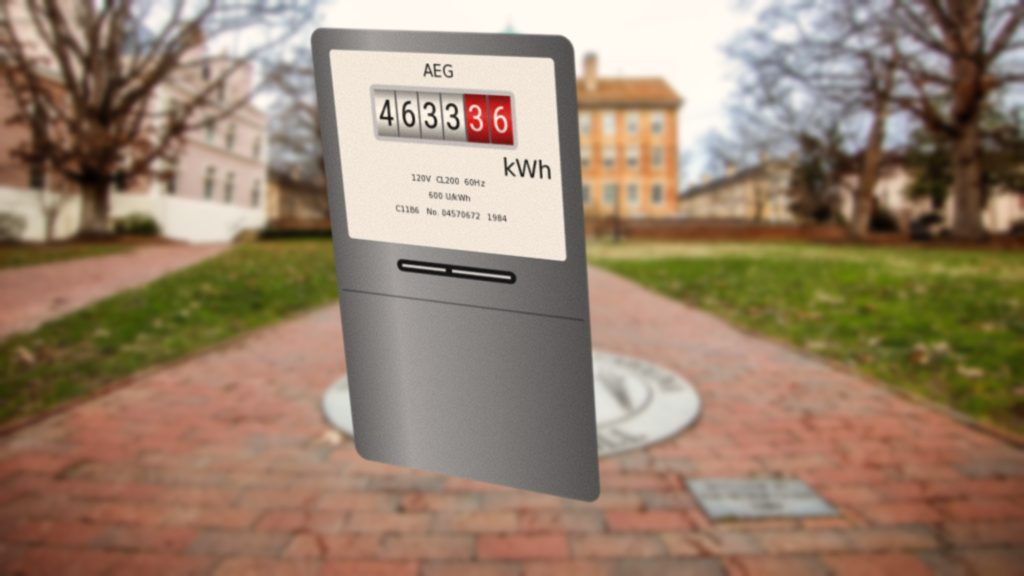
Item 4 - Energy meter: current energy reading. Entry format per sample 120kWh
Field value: 4633.36kWh
